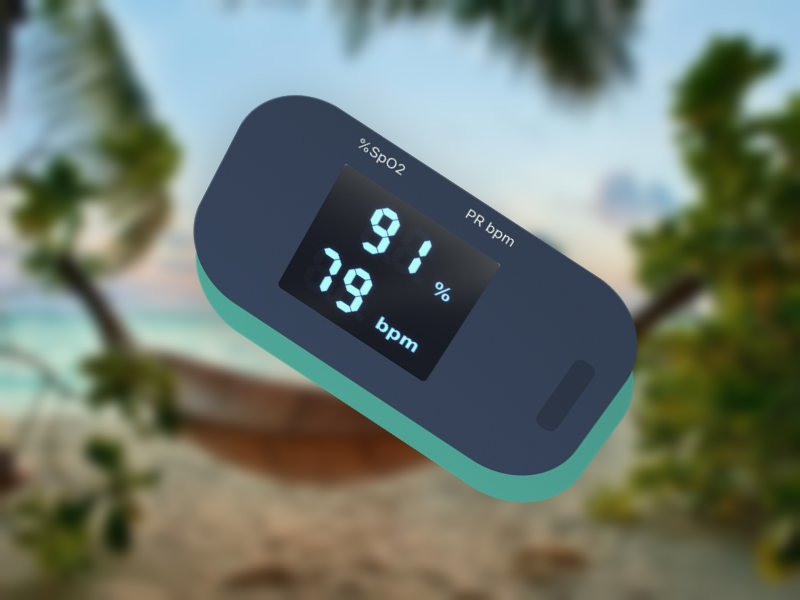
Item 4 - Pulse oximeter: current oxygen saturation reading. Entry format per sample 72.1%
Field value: 91%
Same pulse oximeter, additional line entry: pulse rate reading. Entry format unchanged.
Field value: 79bpm
